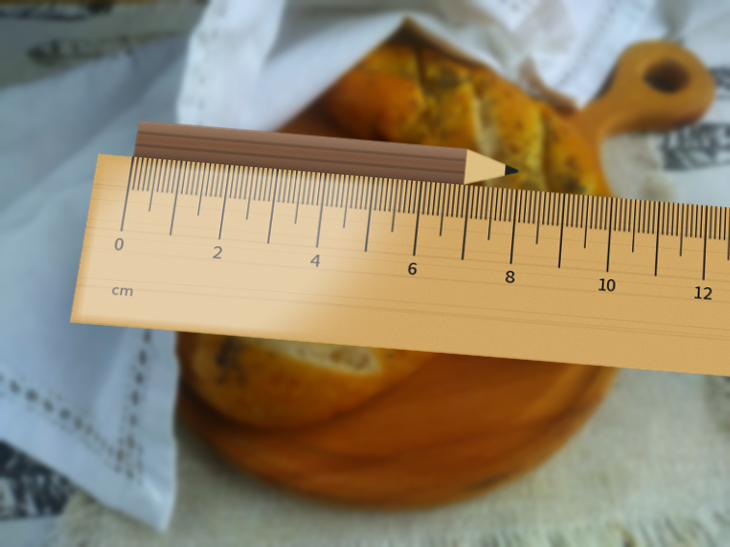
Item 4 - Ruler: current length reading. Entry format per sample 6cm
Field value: 8cm
